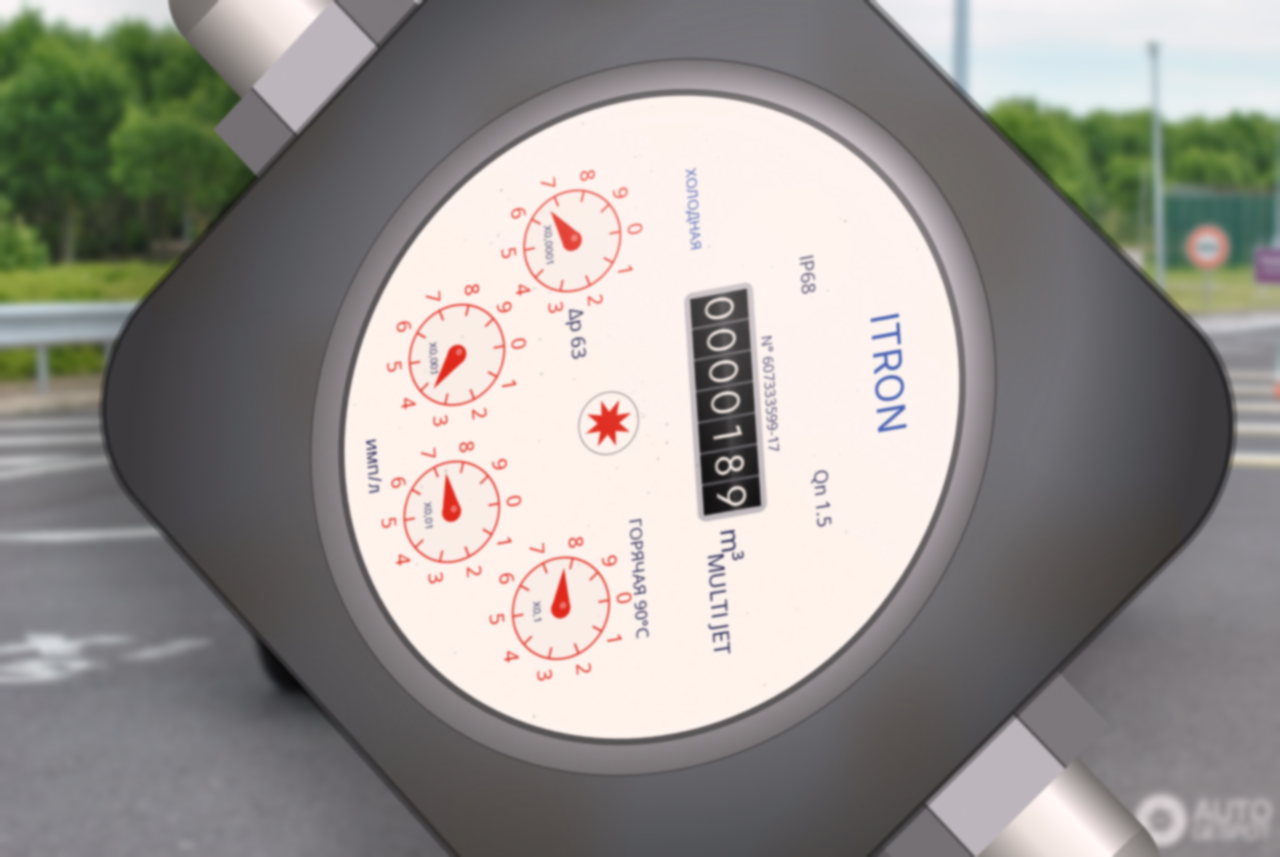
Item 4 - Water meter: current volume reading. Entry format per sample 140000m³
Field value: 189.7736m³
